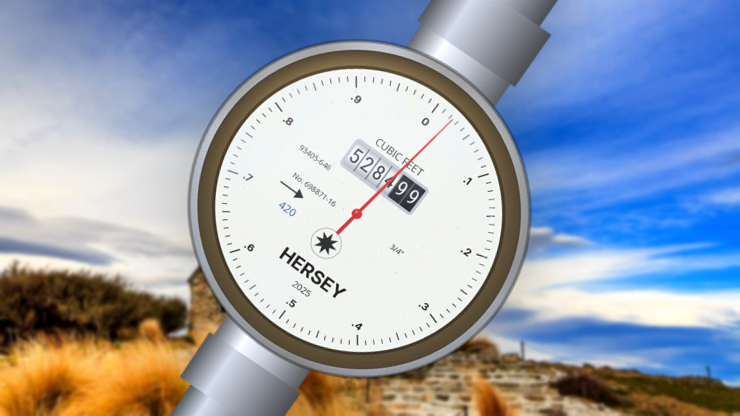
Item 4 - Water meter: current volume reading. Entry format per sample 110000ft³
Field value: 528499.02ft³
